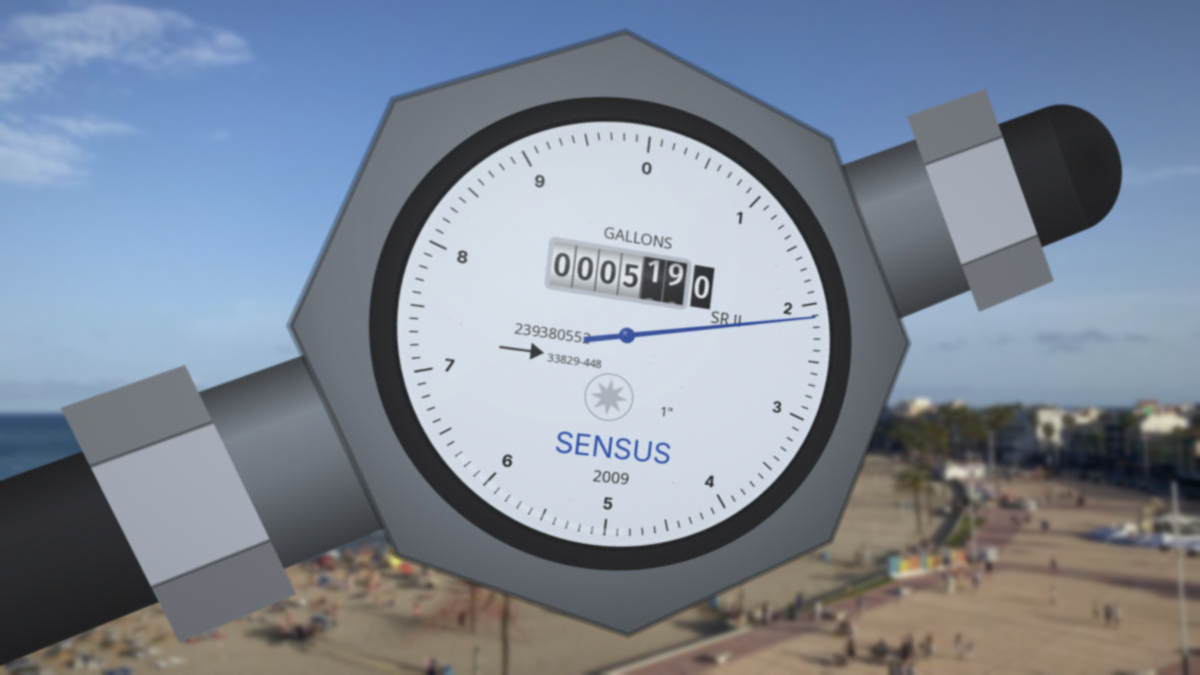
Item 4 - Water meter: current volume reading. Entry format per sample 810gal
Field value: 5192.1gal
